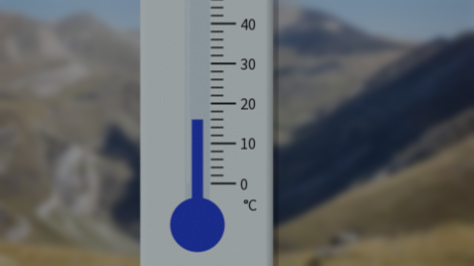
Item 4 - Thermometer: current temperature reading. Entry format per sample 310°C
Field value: 16°C
